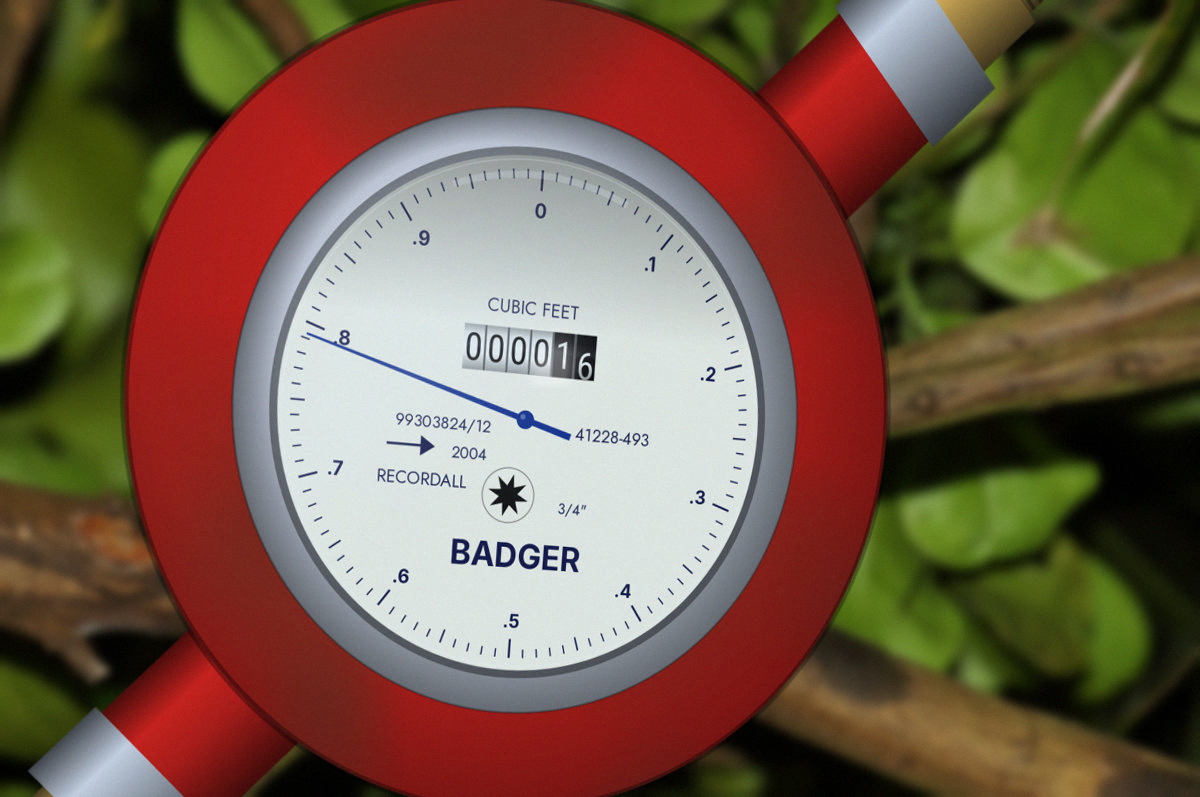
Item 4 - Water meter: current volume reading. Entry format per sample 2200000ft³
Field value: 15.79ft³
